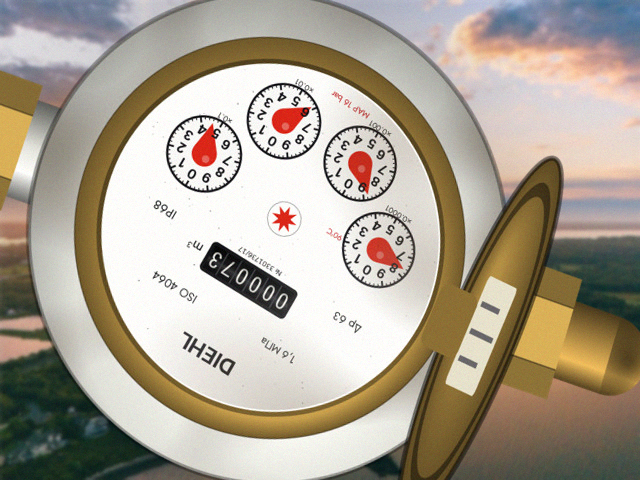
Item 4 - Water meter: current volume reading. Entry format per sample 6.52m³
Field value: 73.4587m³
